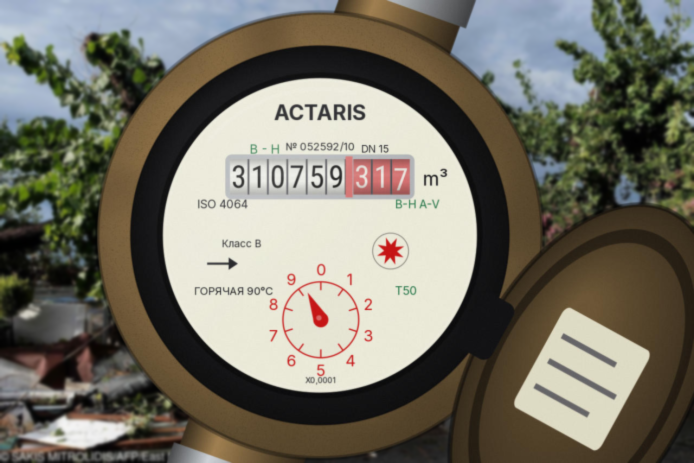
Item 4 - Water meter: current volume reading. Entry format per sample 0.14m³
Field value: 310759.3169m³
